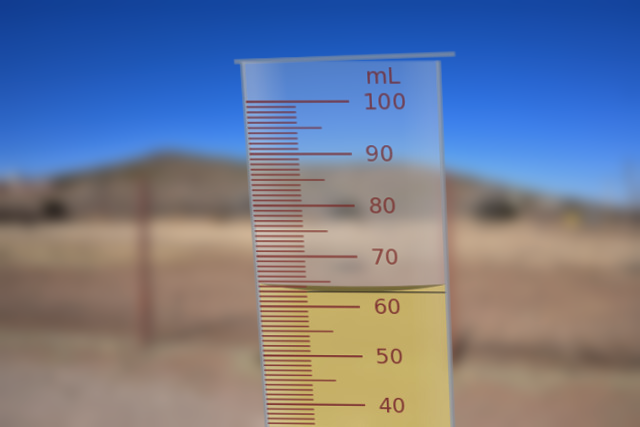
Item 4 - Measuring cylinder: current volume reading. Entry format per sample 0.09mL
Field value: 63mL
